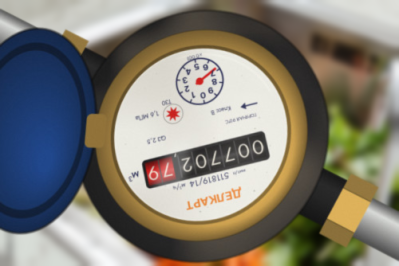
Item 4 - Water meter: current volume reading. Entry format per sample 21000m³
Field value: 7702.796m³
